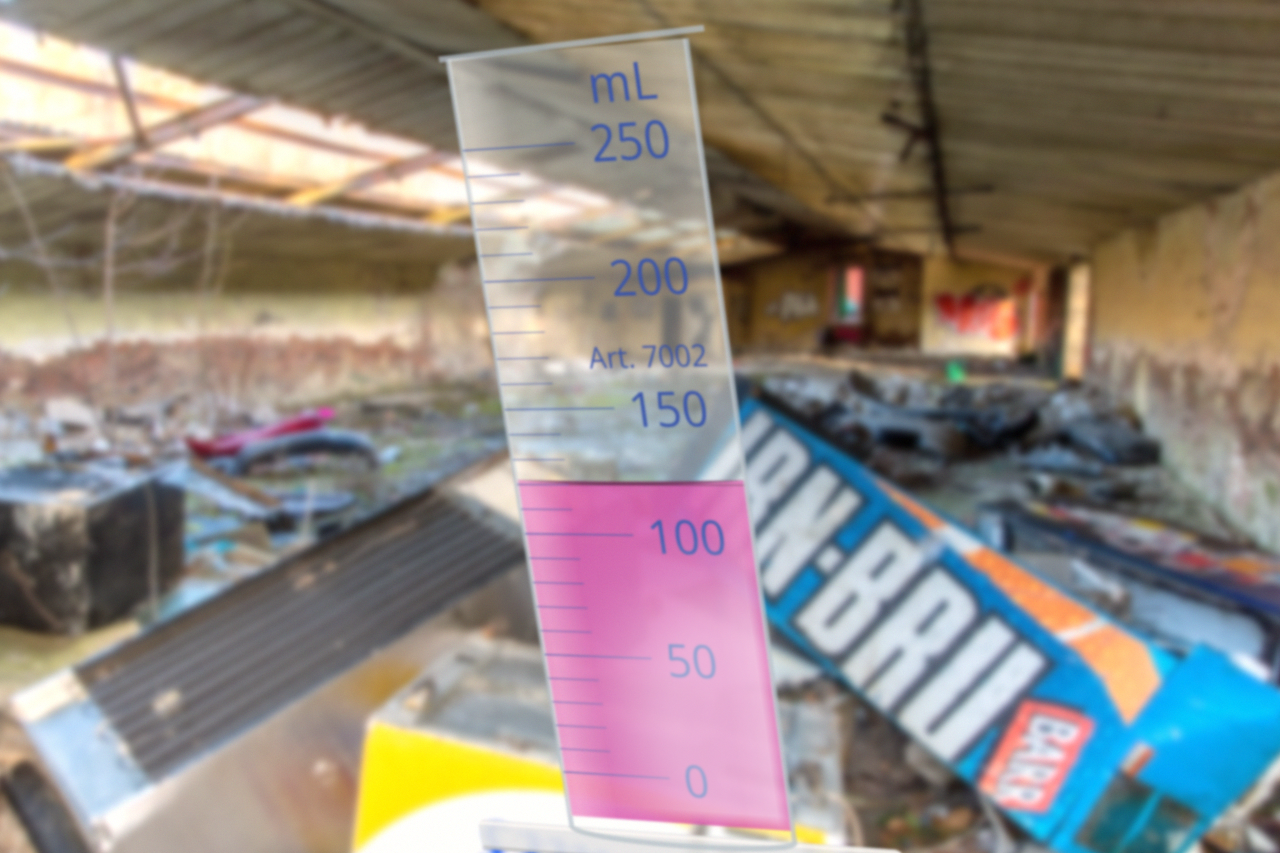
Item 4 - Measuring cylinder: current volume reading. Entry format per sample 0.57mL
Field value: 120mL
